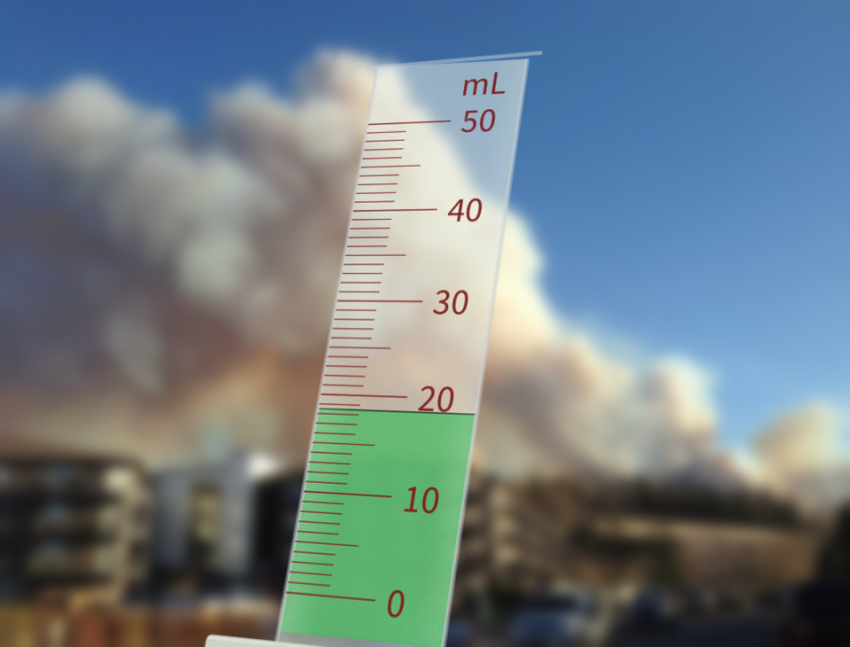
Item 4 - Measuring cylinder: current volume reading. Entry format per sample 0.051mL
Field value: 18.5mL
